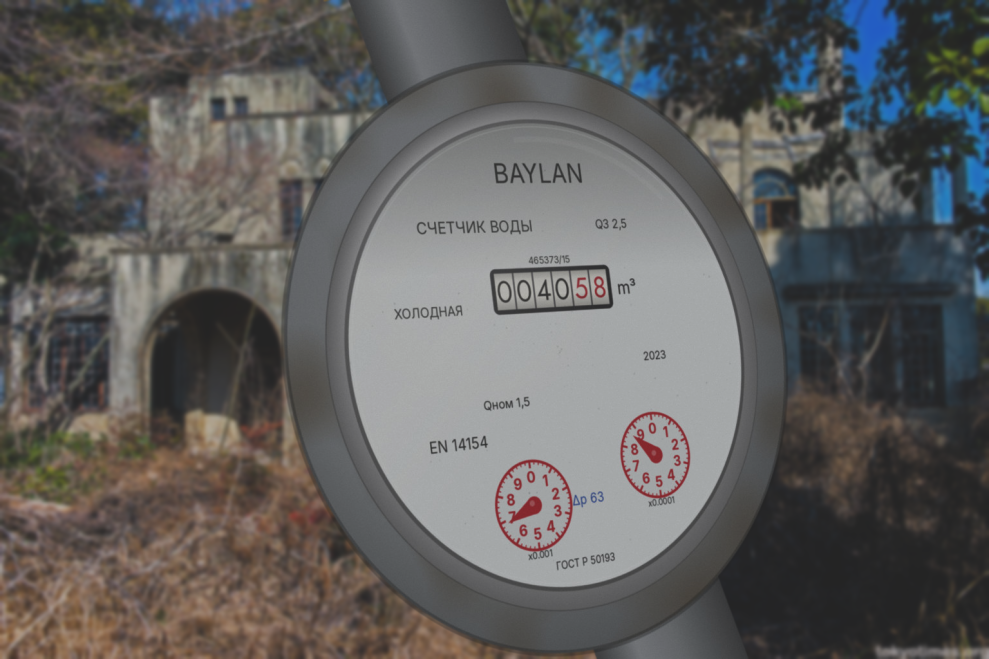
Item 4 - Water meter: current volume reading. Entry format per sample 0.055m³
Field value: 40.5868m³
